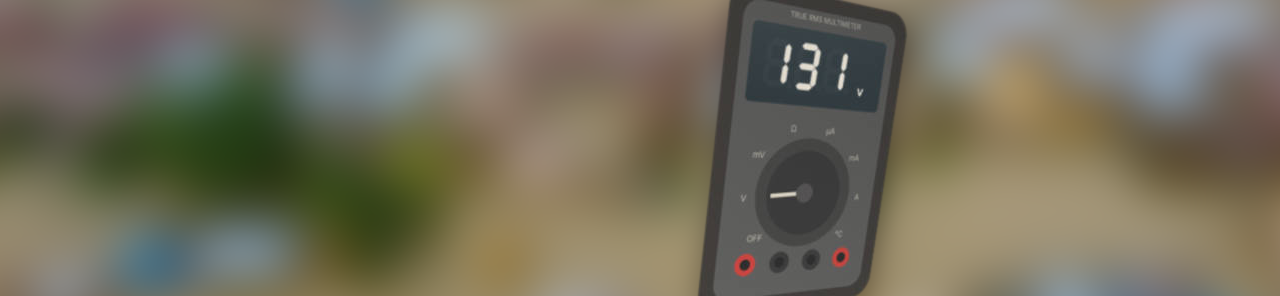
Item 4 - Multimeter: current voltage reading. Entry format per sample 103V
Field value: 131V
